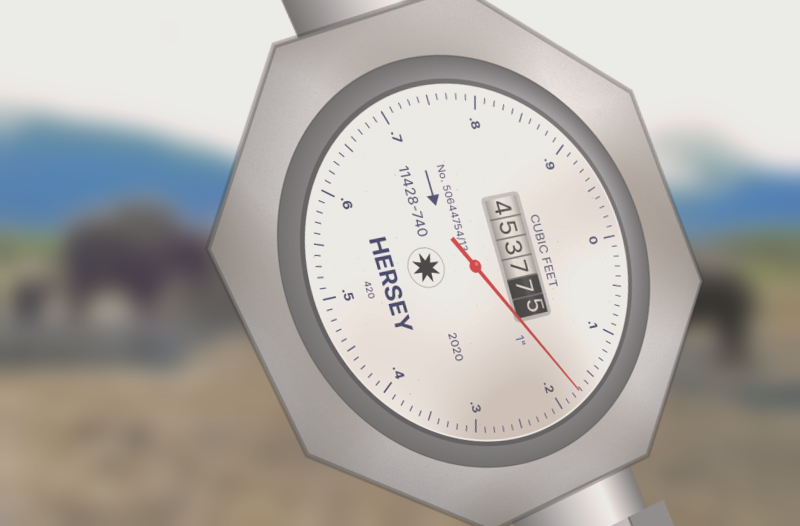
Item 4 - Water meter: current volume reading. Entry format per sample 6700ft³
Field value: 453775.17ft³
